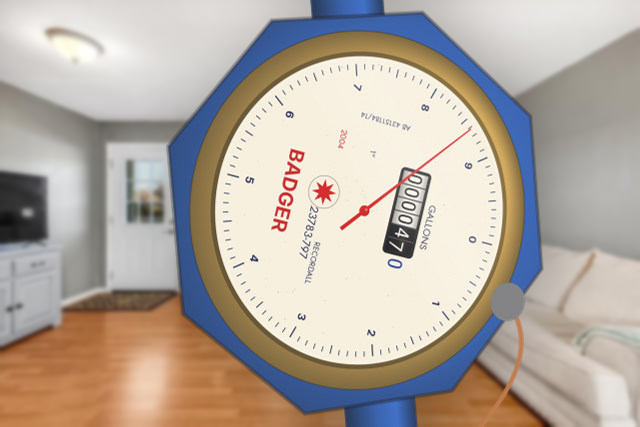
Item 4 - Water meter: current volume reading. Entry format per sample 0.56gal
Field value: 468.6gal
